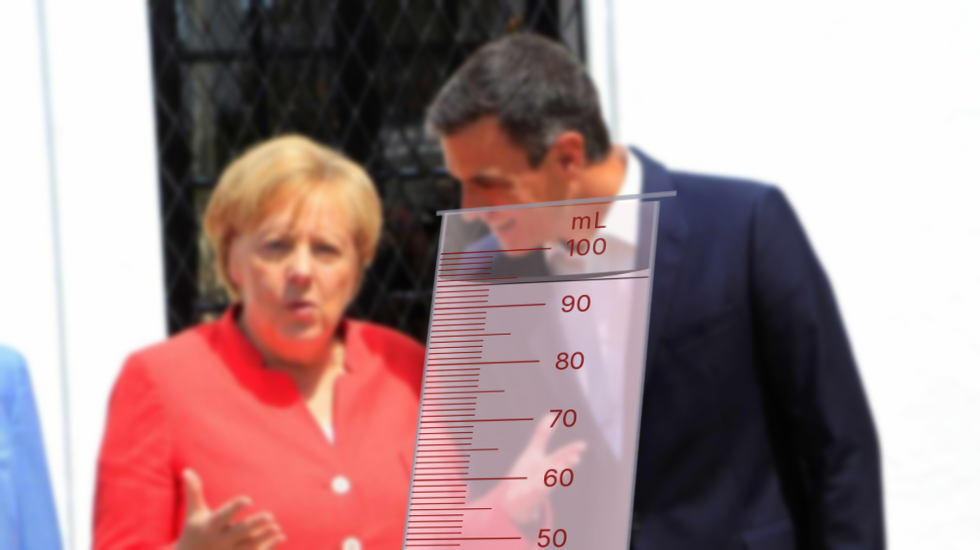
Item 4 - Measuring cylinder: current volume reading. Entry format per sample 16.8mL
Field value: 94mL
